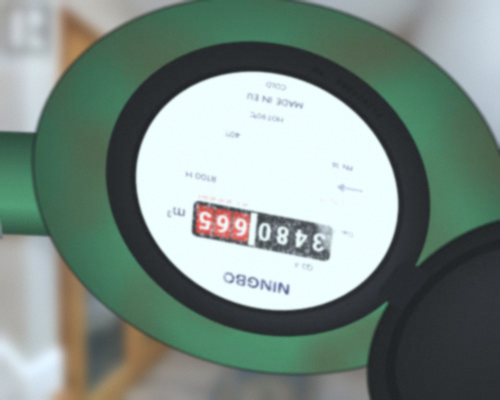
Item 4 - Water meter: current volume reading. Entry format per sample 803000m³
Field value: 3480.665m³
